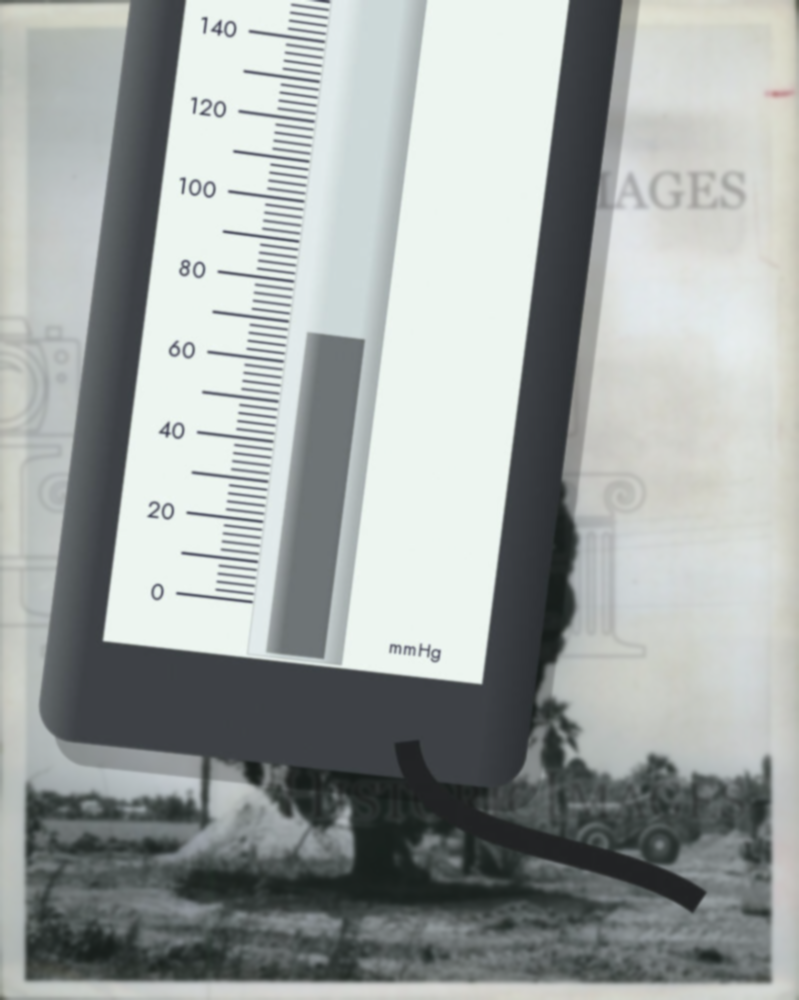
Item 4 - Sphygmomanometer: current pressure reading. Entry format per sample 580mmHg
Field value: 68mmHg
